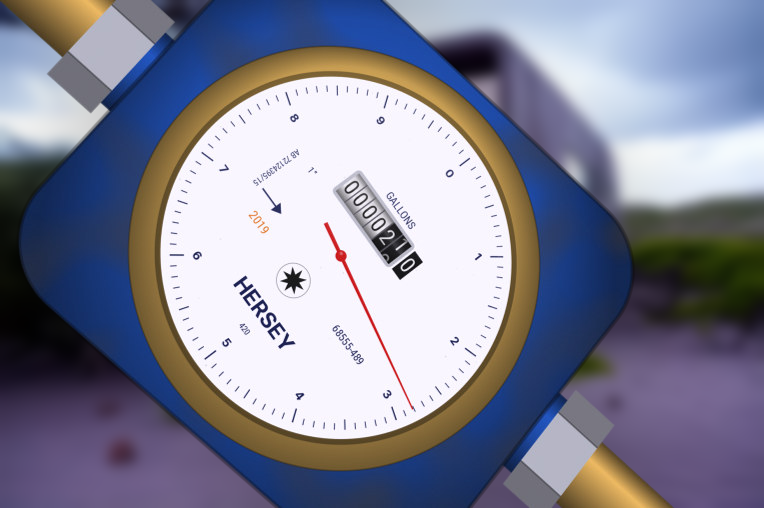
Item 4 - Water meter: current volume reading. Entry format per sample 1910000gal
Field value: 212.8gal
